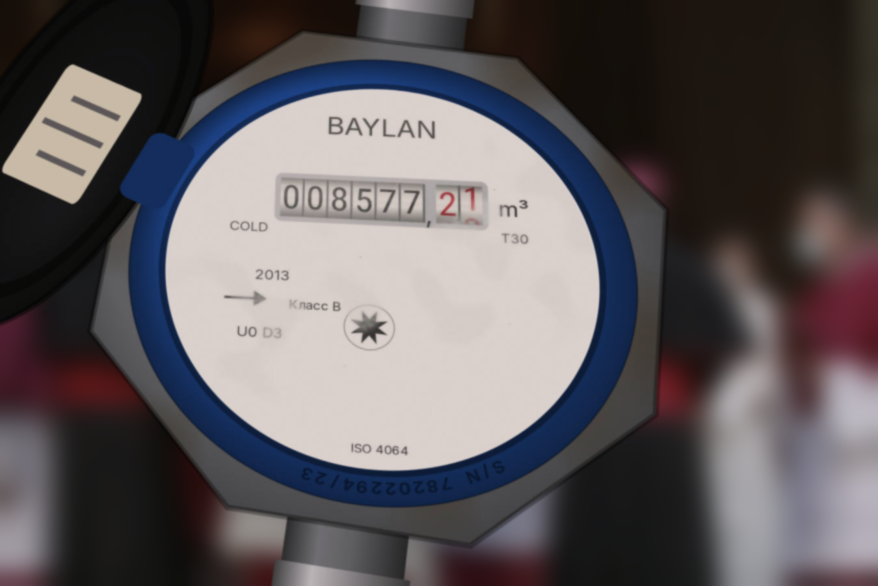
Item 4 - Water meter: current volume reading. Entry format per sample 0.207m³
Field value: 8577.21m³
